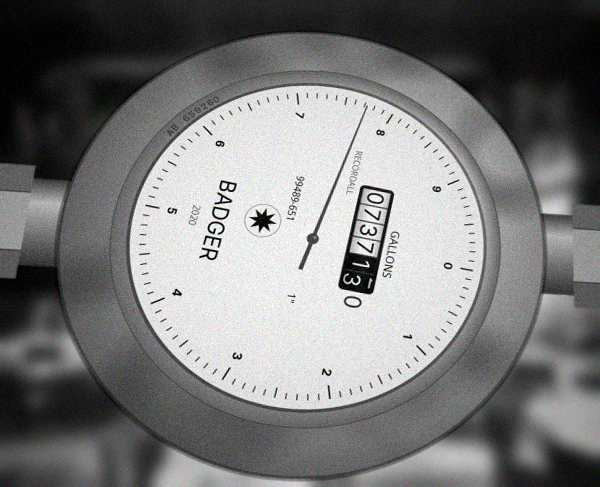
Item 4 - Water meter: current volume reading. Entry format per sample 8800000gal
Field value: 737127.7gal
